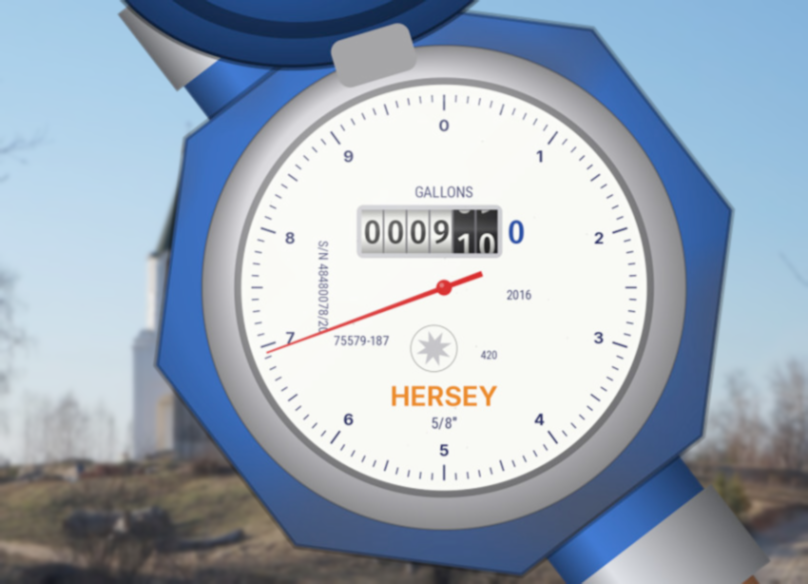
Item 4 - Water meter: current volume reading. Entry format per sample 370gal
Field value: 9096.9gal
